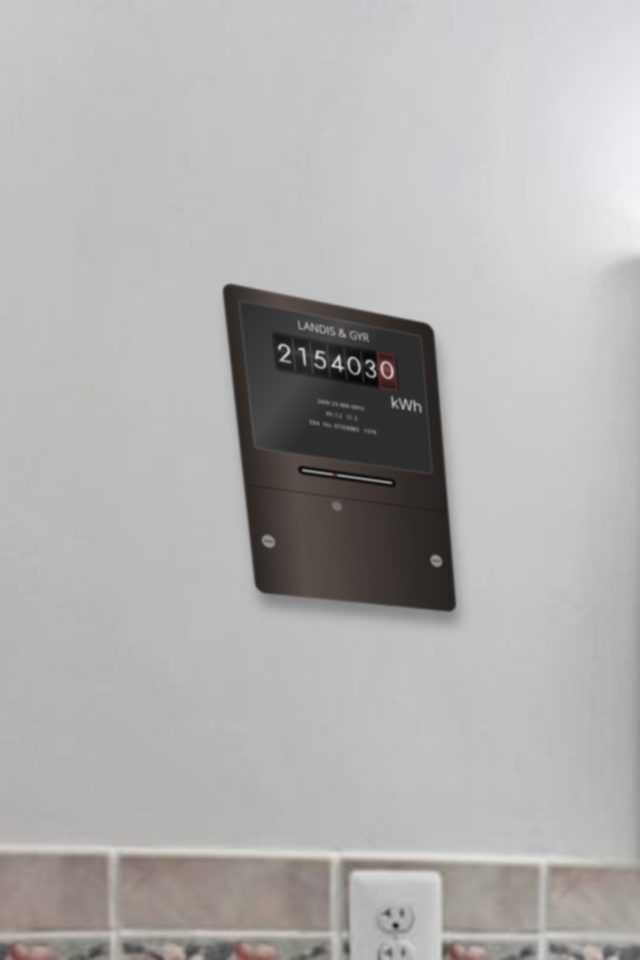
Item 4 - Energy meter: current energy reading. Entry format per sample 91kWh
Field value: 215403.0kWh
